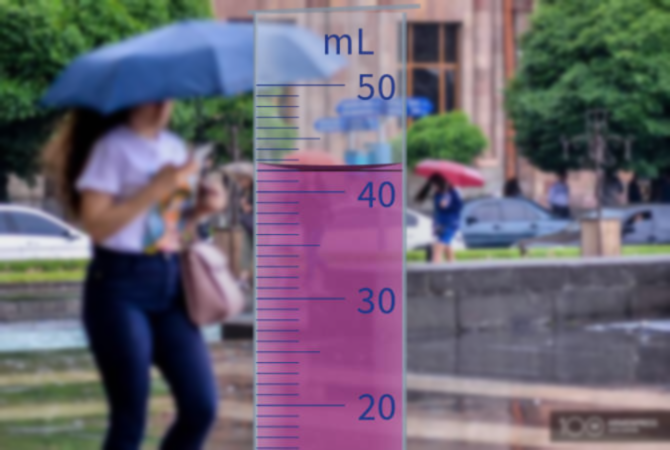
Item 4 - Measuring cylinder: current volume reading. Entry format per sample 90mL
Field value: 42mL
